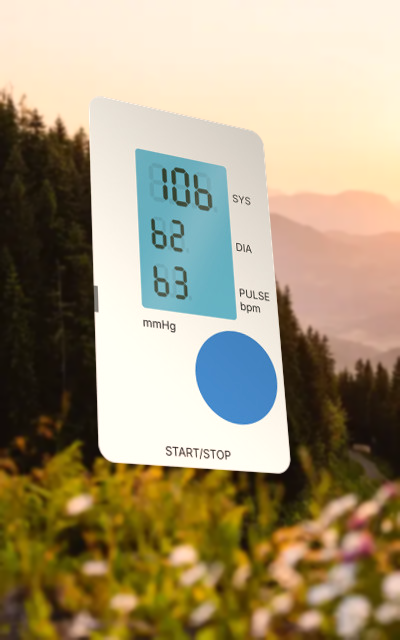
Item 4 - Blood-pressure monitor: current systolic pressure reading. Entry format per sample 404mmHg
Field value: 106mmHg
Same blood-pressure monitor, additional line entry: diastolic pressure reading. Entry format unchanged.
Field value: 62mmHg
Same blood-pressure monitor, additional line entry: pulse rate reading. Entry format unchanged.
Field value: 63bpm
